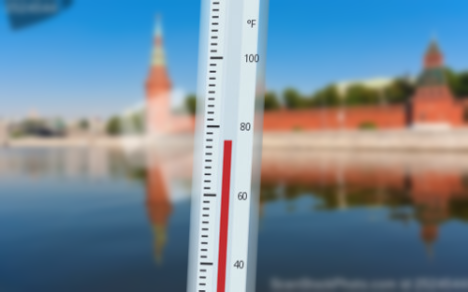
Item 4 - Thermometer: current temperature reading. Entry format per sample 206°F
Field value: 76°F
